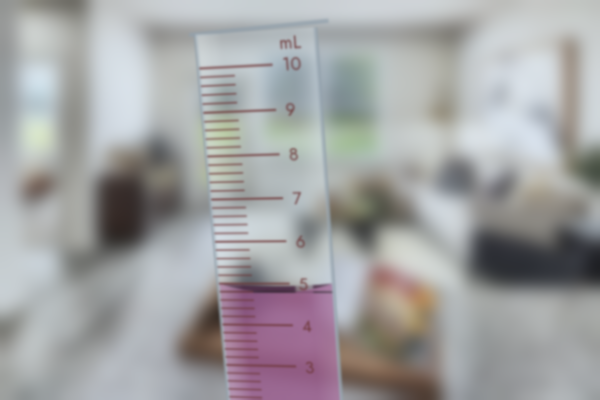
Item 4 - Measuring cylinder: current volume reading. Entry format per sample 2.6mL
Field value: 4.8mL
